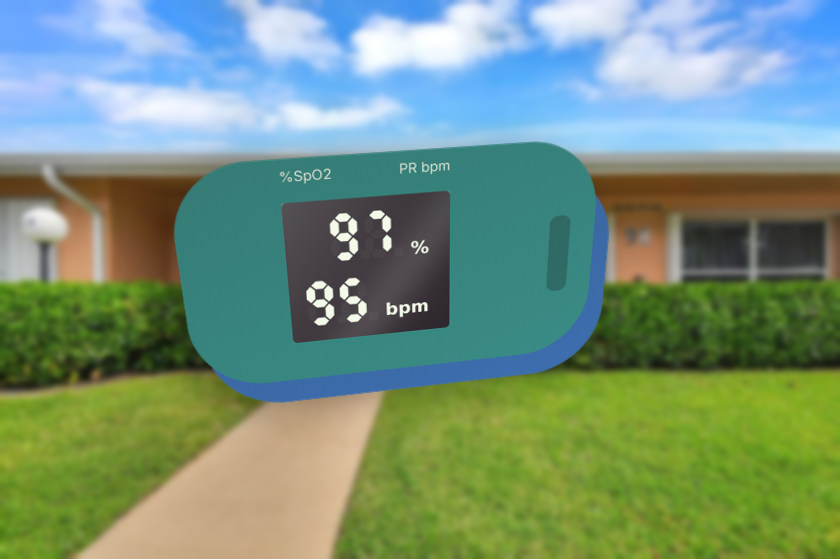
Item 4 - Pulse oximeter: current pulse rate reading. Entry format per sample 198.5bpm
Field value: 95bpm
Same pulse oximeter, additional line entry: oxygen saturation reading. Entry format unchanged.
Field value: 97%
